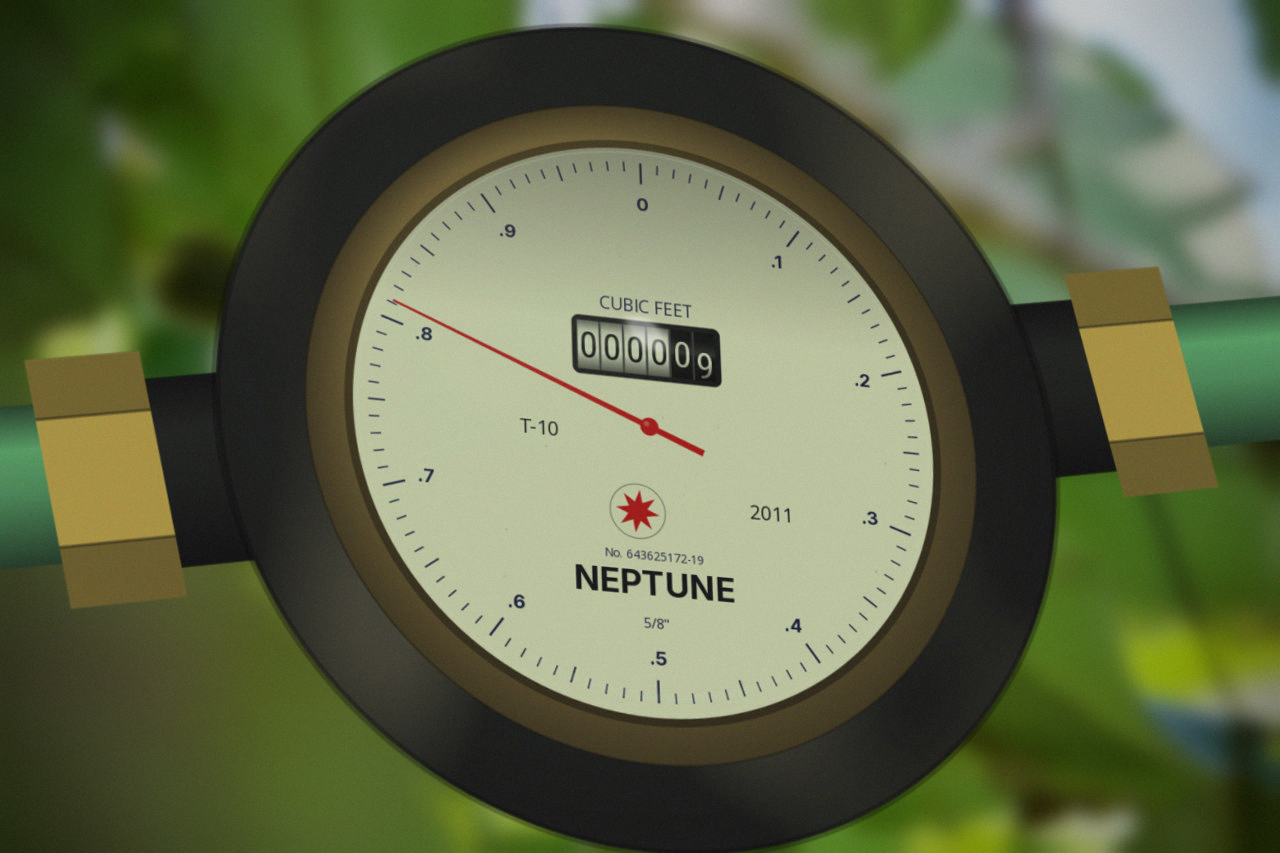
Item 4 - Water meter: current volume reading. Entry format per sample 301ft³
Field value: 8.81ft³
